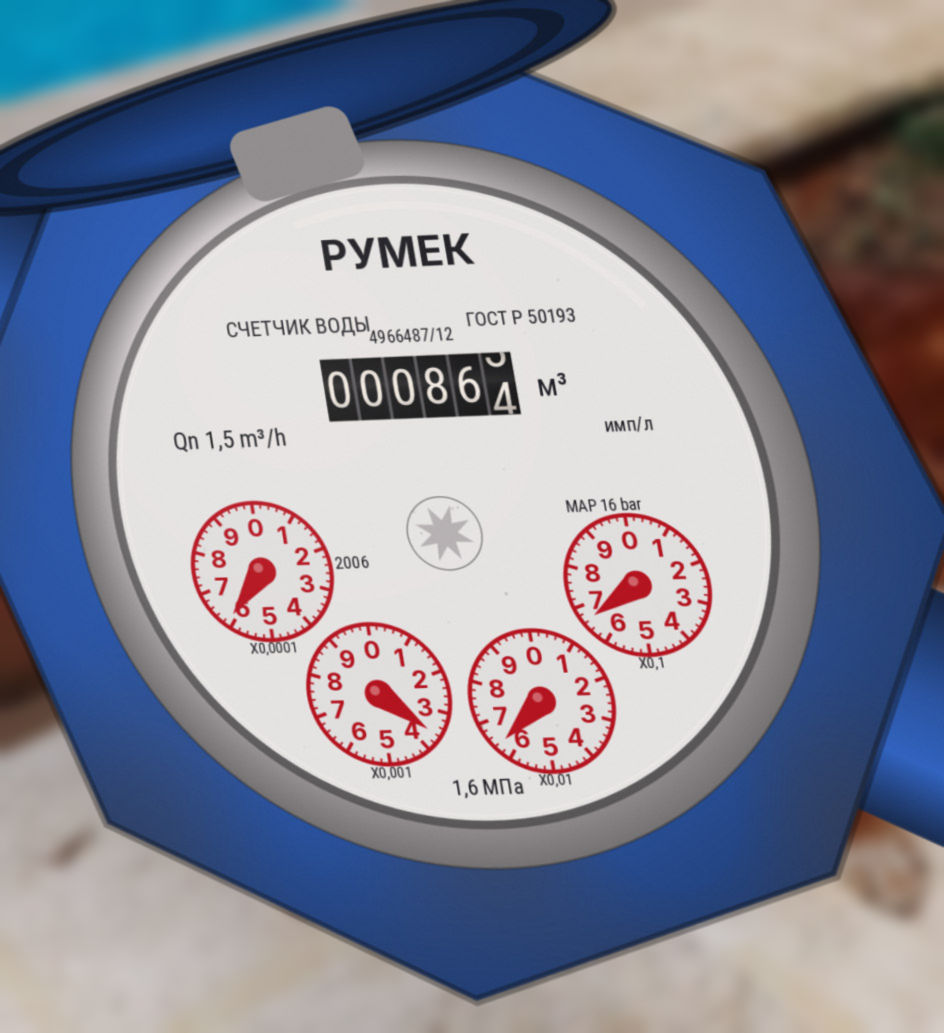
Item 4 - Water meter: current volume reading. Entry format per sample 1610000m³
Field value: 863.6636m³
